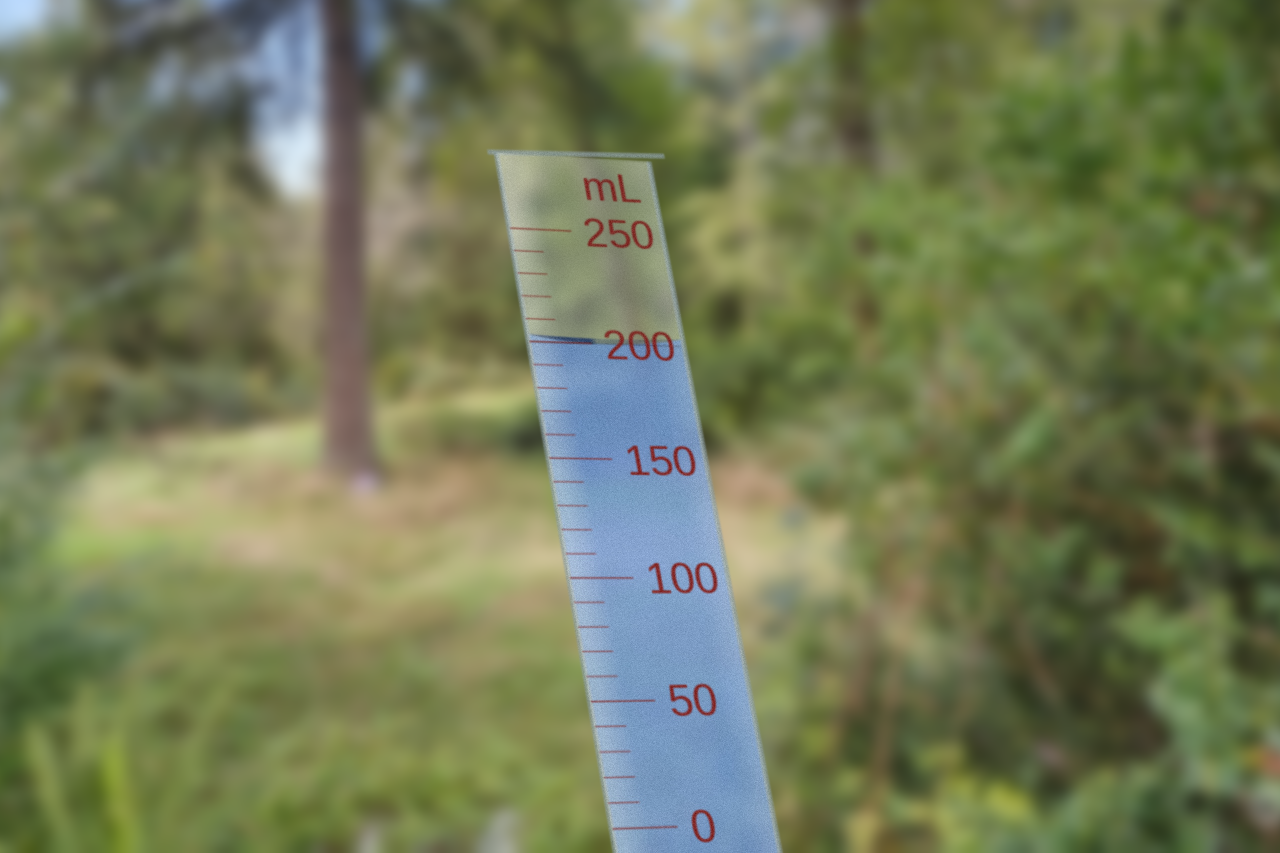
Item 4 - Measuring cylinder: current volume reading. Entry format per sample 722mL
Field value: 200mL
